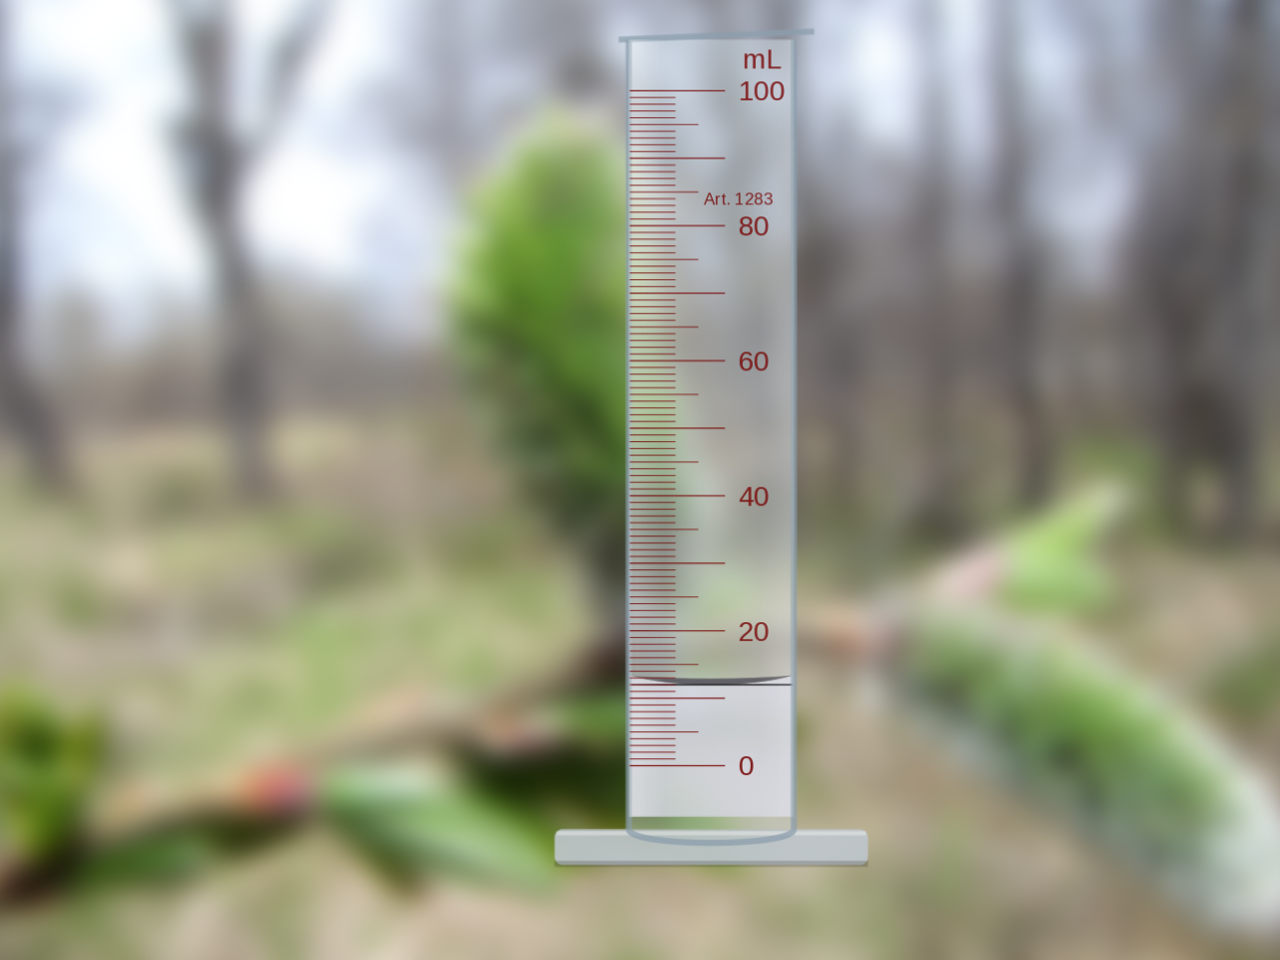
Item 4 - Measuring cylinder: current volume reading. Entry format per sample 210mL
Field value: 12mL
